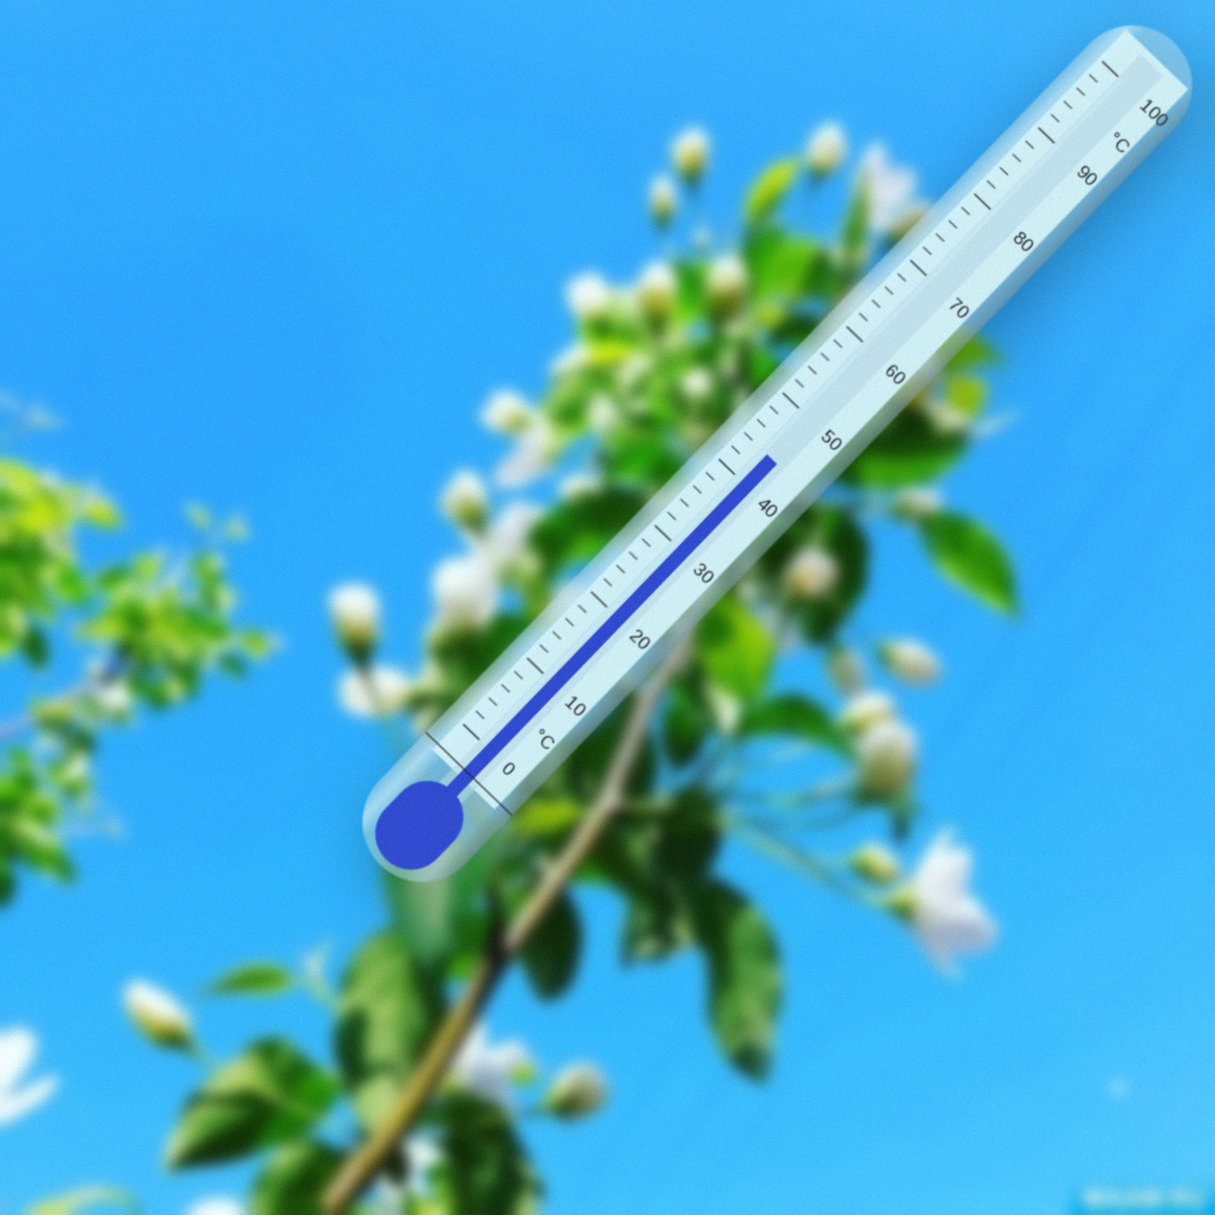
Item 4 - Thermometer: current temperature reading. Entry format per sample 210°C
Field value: 44°C
